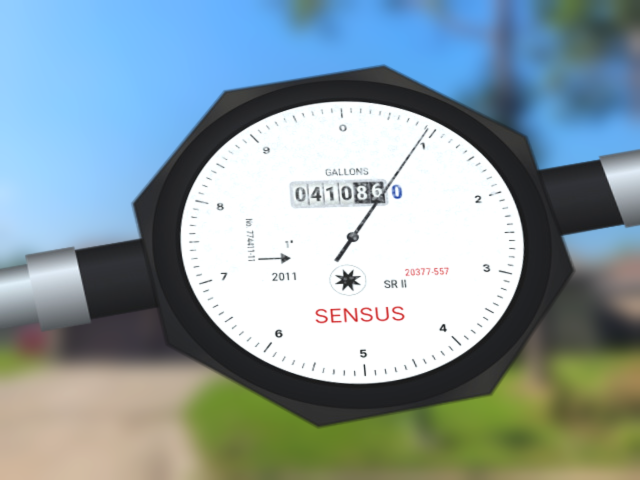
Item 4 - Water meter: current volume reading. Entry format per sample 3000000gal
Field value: 410860.9gal
